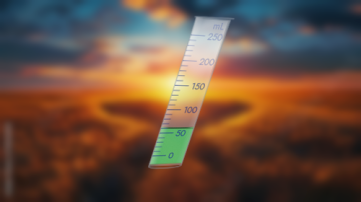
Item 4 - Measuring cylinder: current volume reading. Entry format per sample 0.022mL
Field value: 60mL
